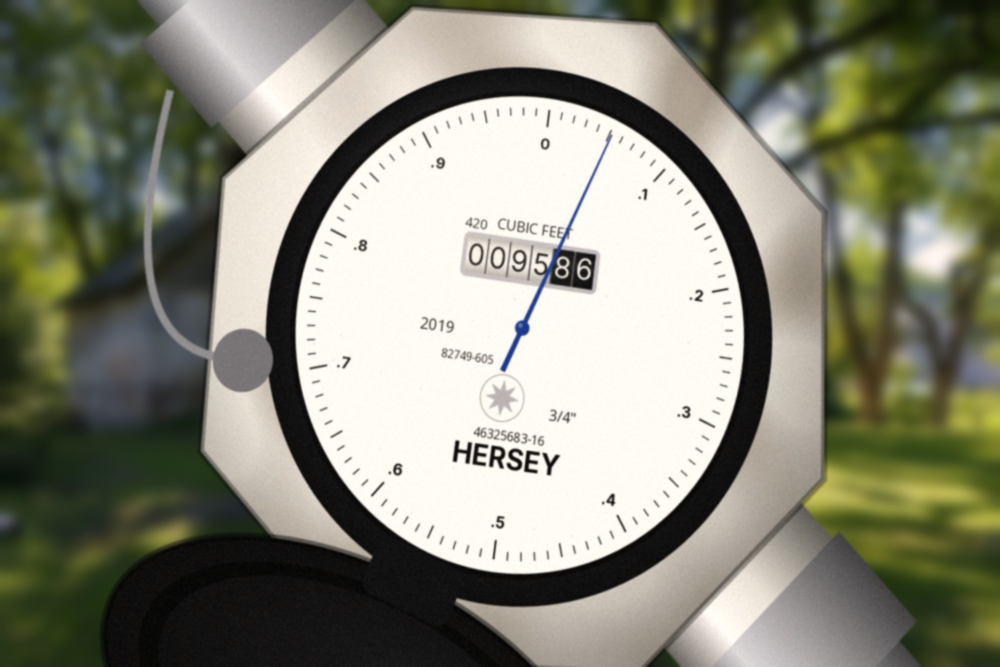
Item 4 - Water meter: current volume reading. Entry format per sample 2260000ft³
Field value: 9586.05ft³
